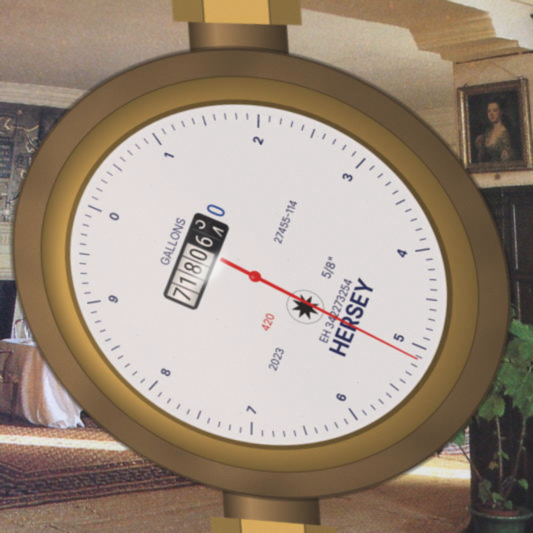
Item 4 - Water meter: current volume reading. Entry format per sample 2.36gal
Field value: 7180635.1gal
